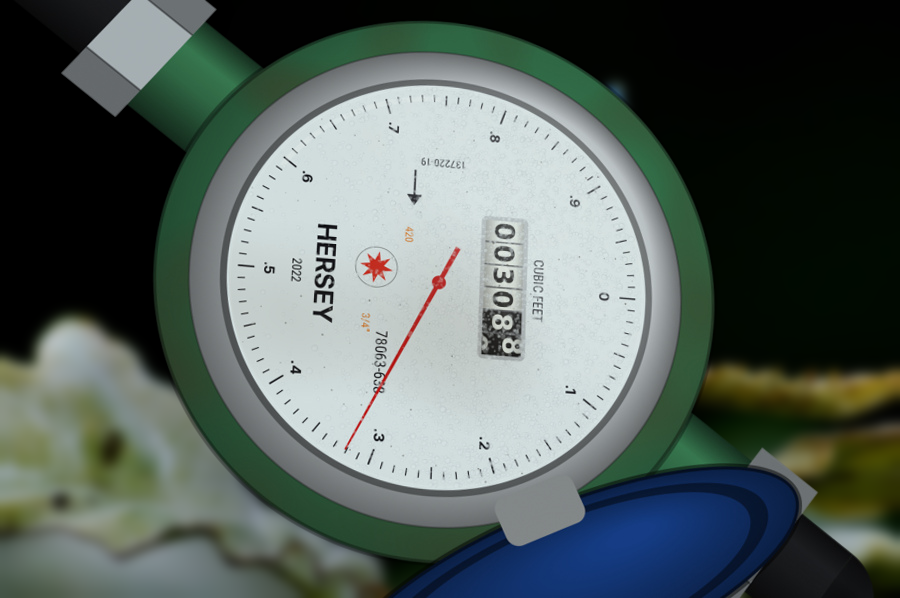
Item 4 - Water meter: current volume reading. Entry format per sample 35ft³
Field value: 3088.32ft³
